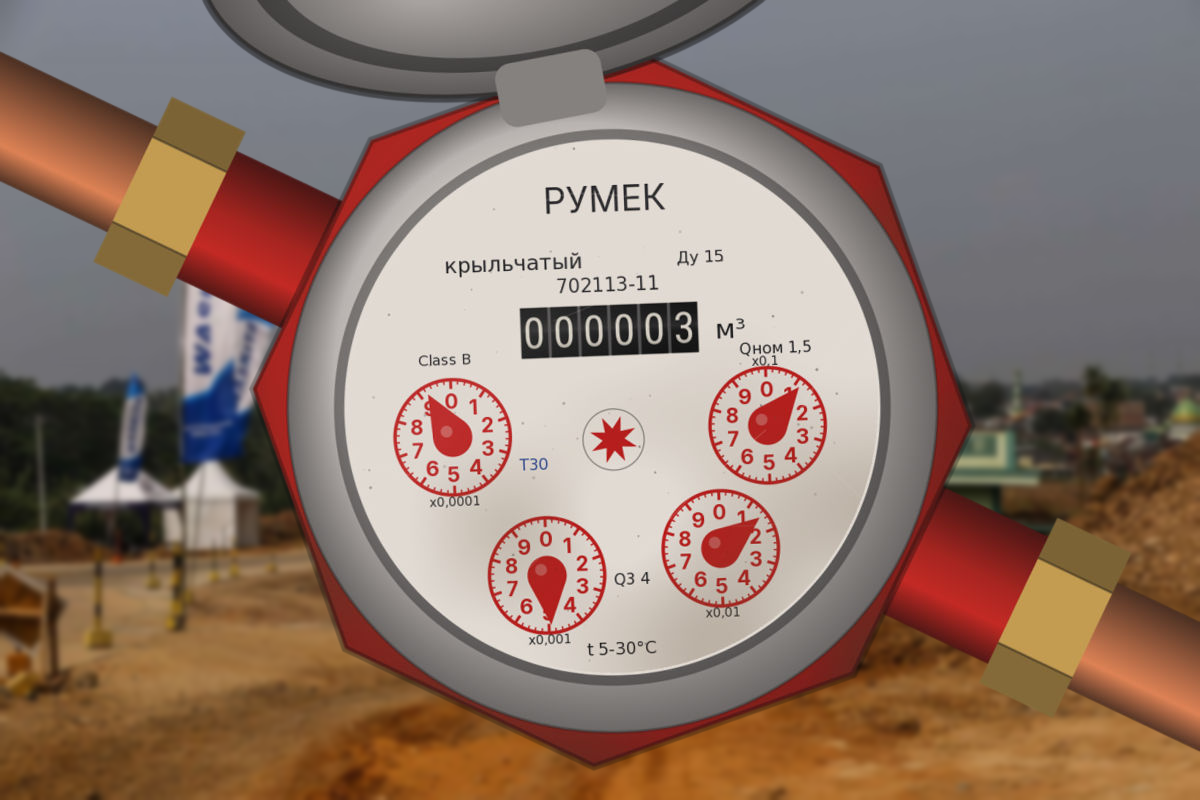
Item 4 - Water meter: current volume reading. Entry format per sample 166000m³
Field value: 3.1149m³
